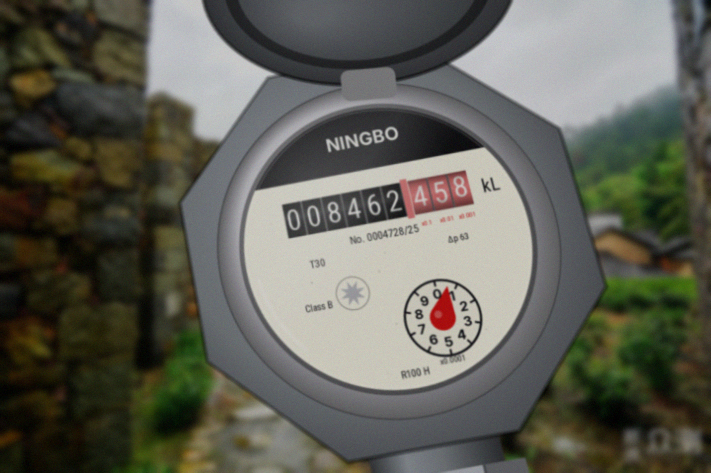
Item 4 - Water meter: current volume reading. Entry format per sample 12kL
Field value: 8462.4580kL
